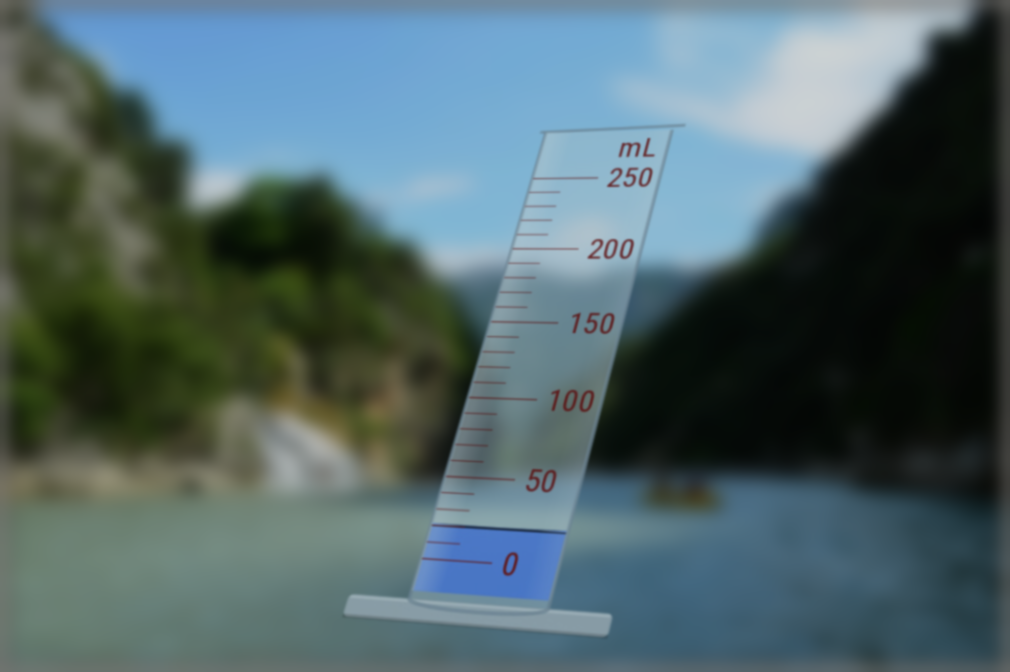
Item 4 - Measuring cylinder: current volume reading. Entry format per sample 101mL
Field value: 20mL
